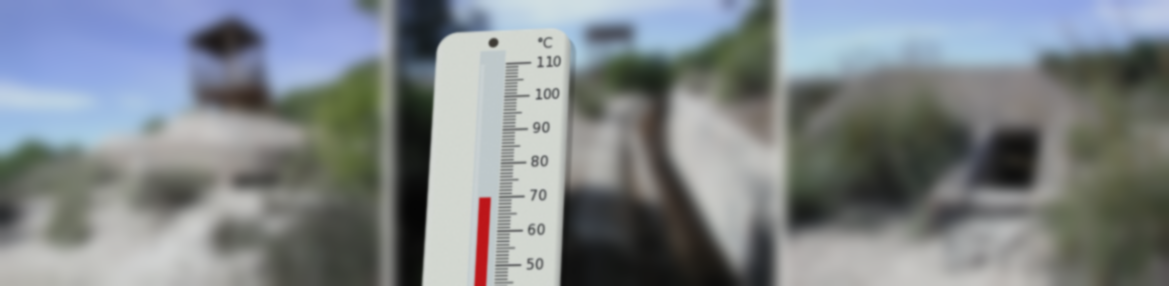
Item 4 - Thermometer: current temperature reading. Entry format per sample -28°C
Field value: 70°C
